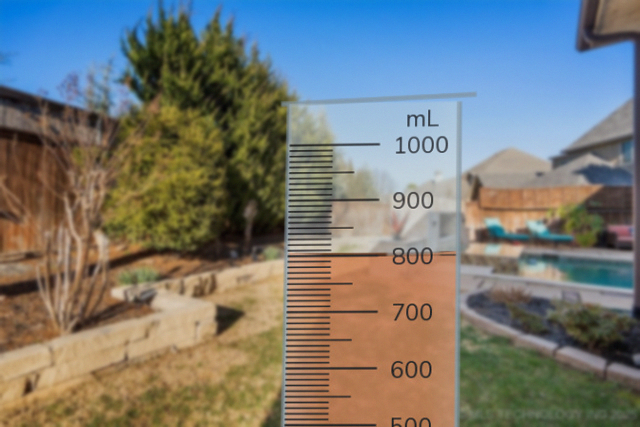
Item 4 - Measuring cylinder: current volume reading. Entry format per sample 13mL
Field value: 800mL
